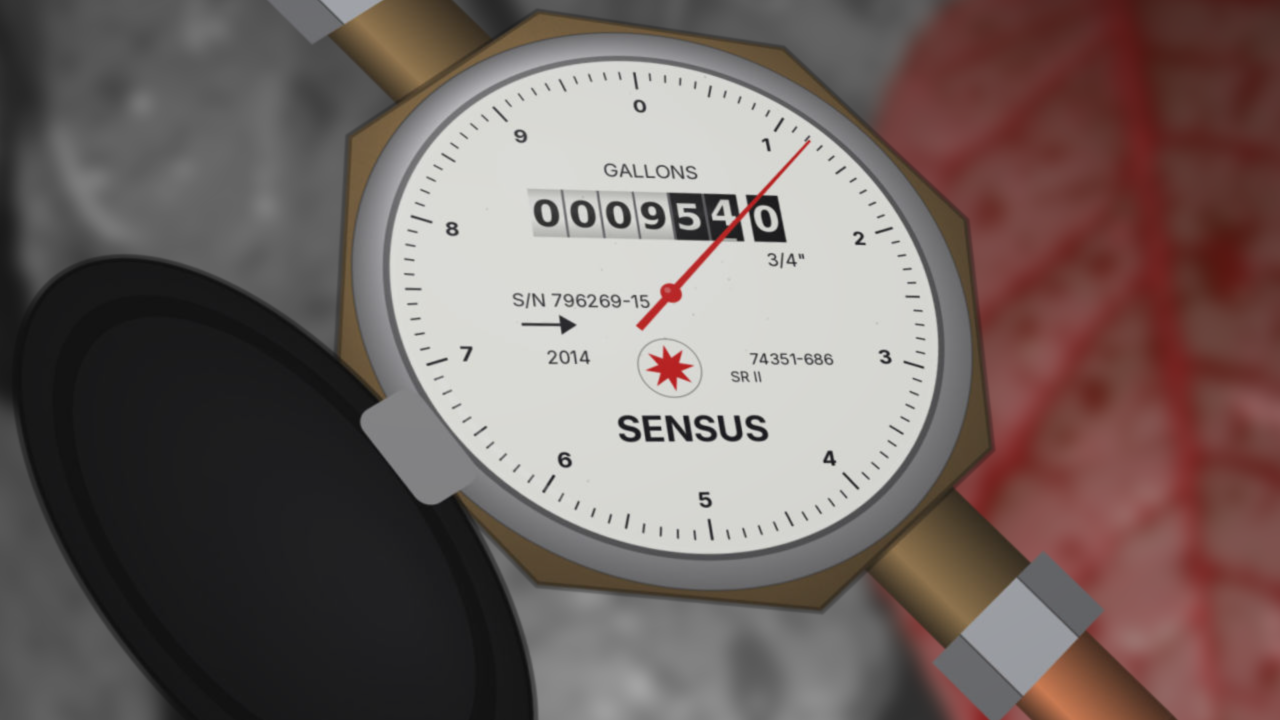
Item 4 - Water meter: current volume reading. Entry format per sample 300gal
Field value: 9541.2gal
